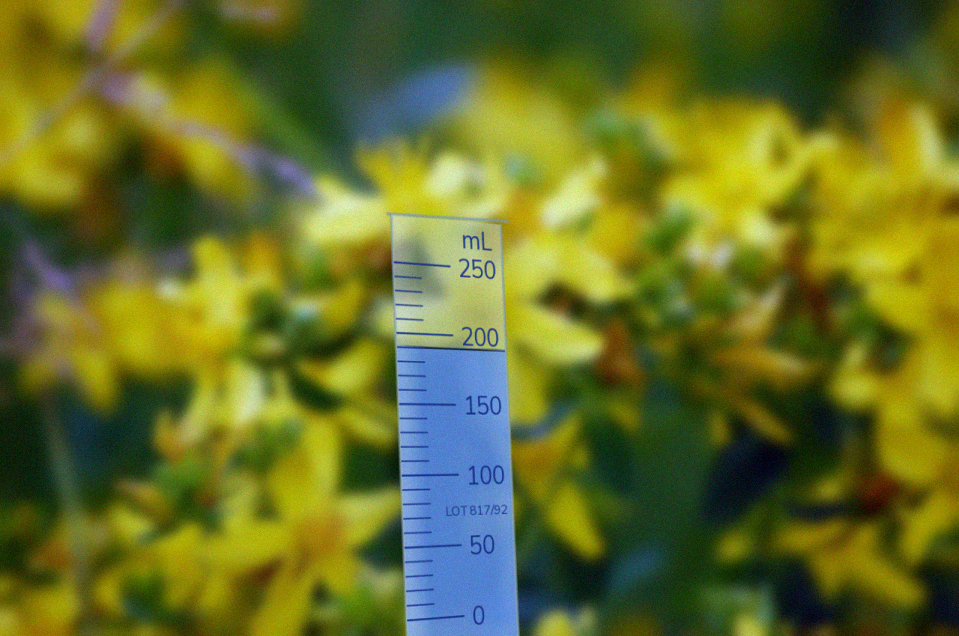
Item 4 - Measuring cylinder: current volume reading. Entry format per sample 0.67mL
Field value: 190mL
